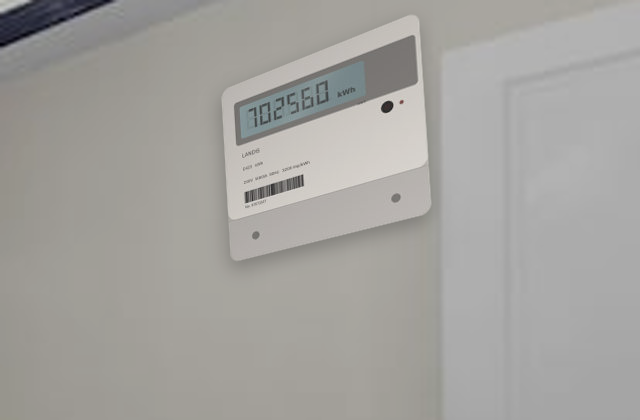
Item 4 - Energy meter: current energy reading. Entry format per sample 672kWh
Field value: 702560kWh
